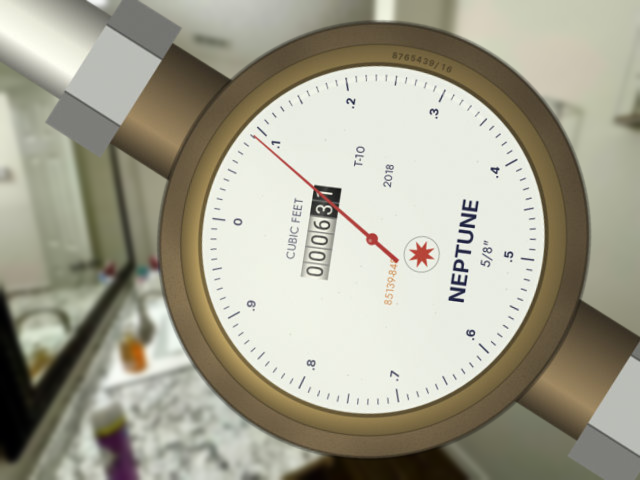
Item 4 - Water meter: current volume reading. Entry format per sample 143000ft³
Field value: 631.09ft³
